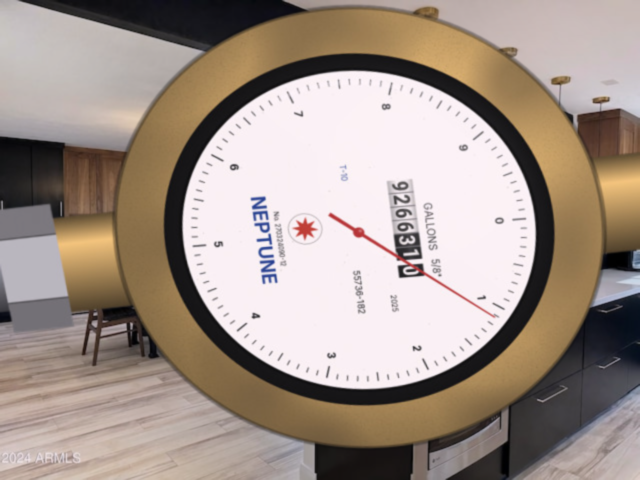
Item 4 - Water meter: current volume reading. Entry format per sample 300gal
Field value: 9266311.1gal
